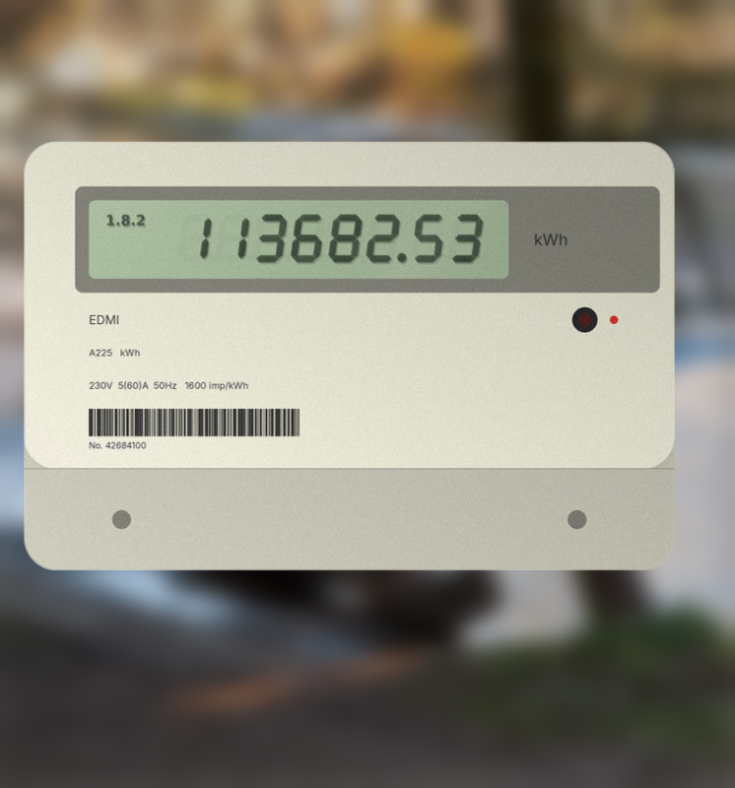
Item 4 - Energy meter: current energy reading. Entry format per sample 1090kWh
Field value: 113682.53kWh
